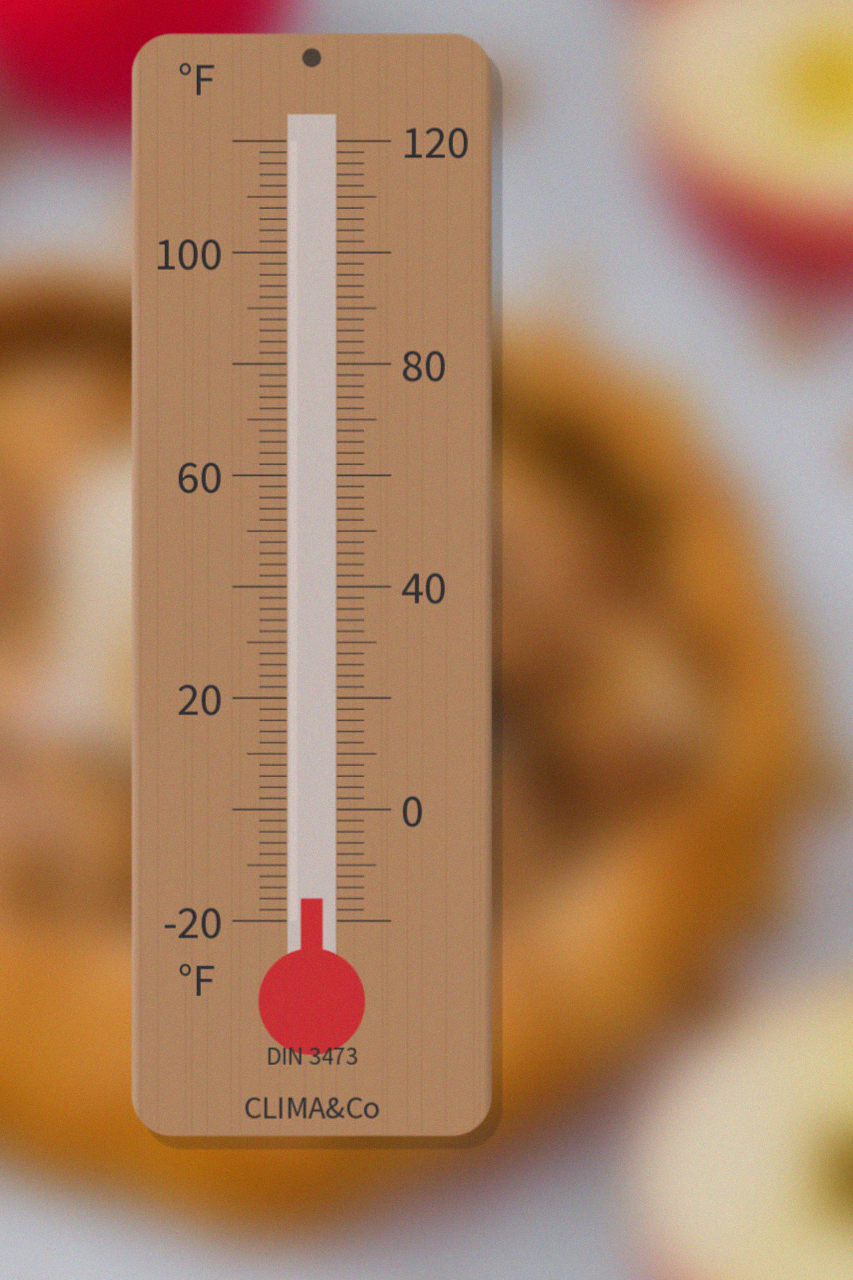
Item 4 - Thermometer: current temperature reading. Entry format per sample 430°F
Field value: -16°F
